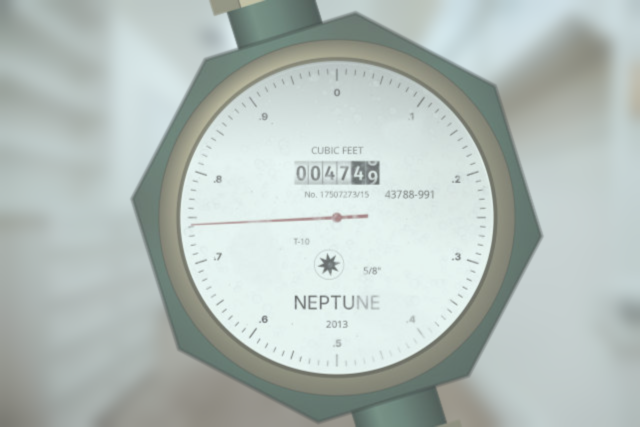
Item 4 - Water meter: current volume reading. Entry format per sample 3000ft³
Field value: 4748.74ft³
